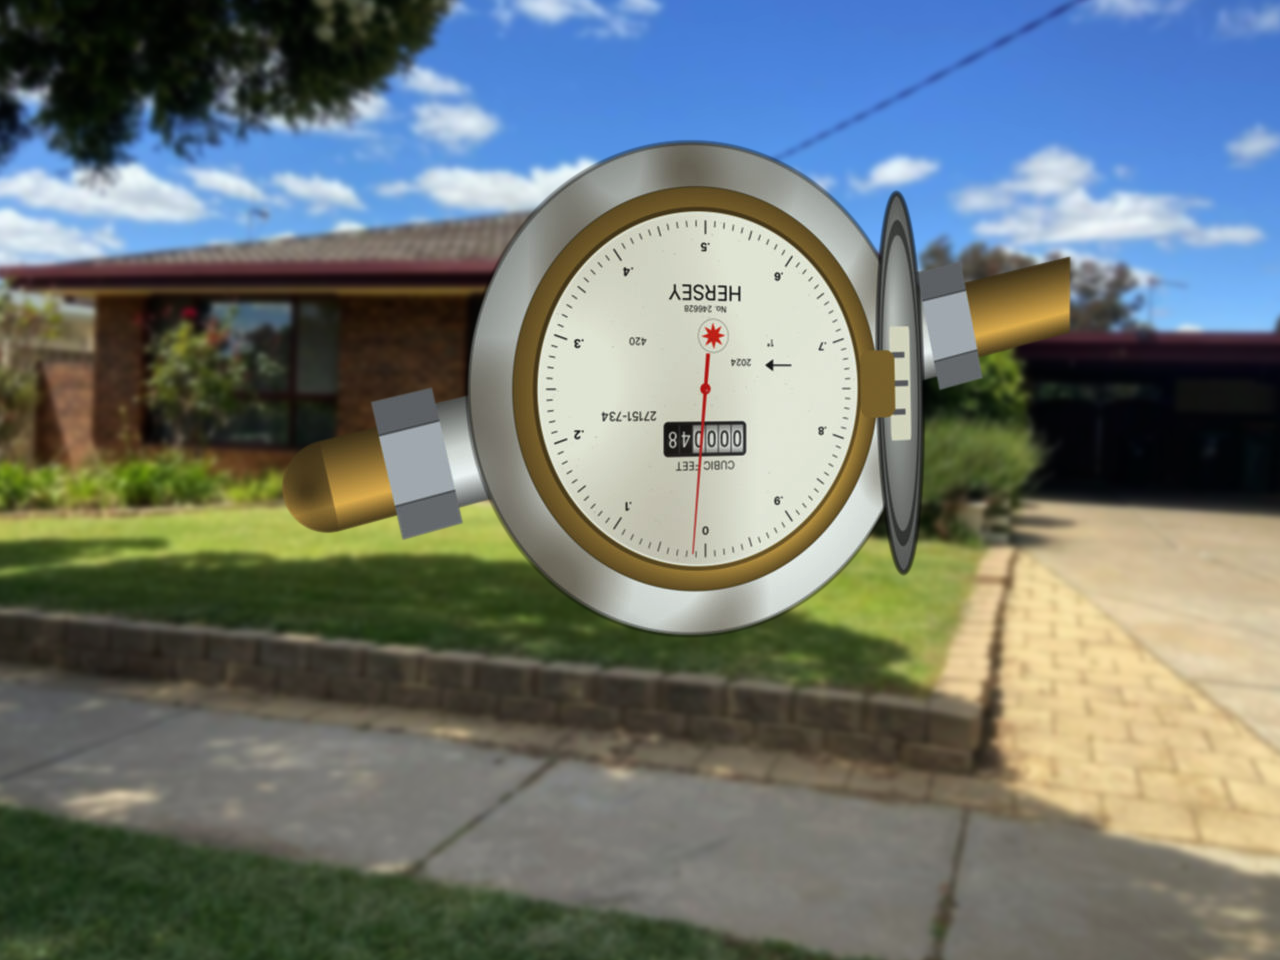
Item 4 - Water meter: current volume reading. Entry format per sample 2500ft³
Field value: 48.01ft³
